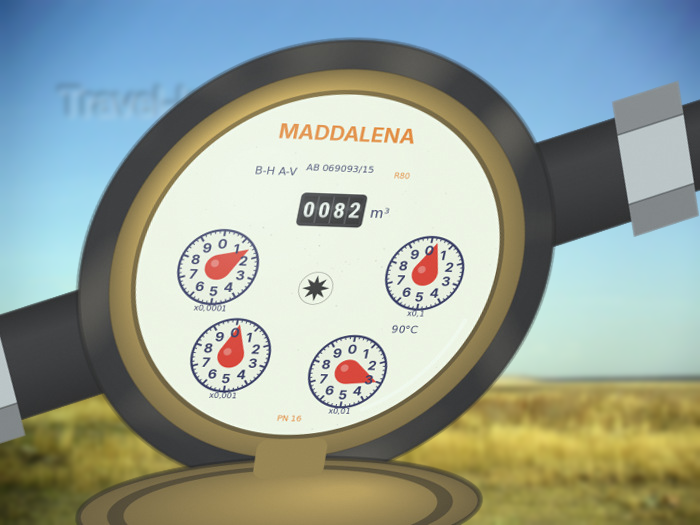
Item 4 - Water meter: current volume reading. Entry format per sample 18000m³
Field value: 82.0301m³
